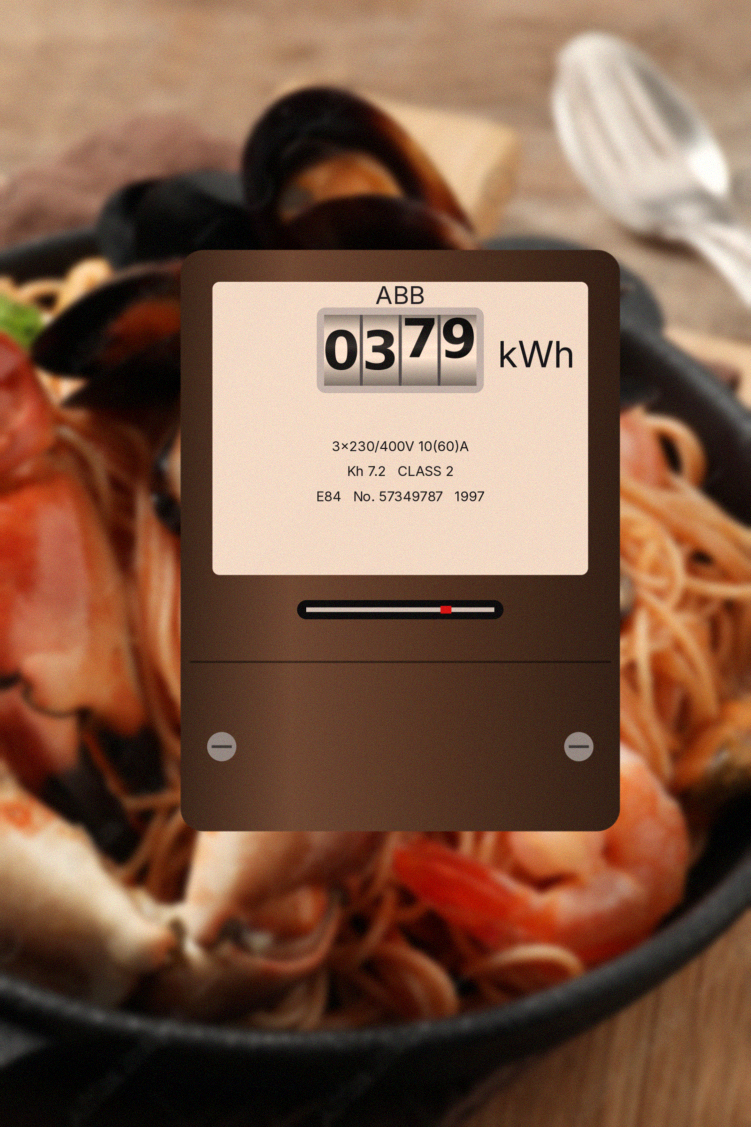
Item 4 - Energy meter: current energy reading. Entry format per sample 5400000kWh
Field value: 379kWh
